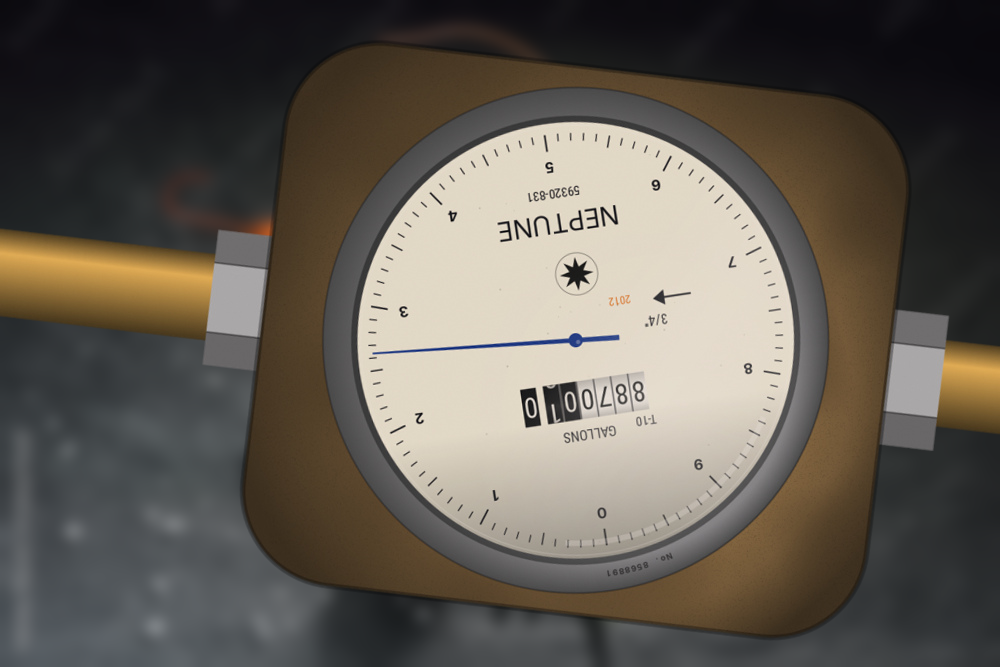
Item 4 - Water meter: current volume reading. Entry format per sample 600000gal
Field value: 8870012.6gal
